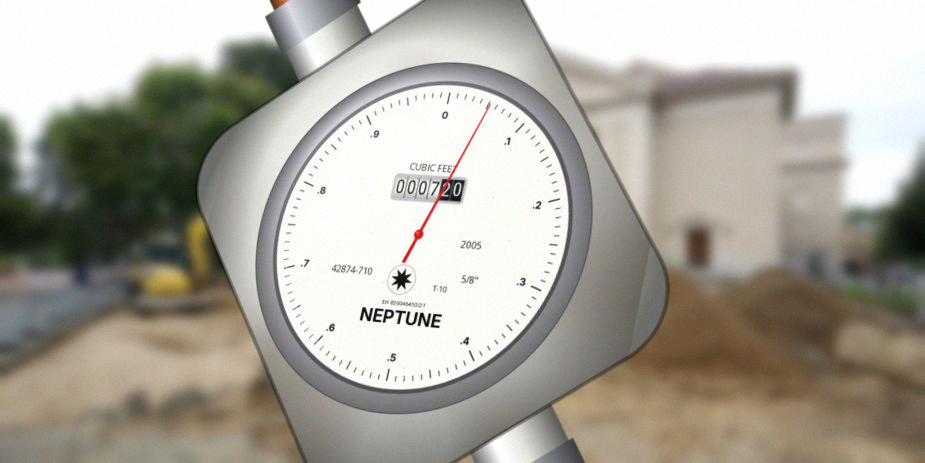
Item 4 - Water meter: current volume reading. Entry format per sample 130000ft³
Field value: 720.05ft³
